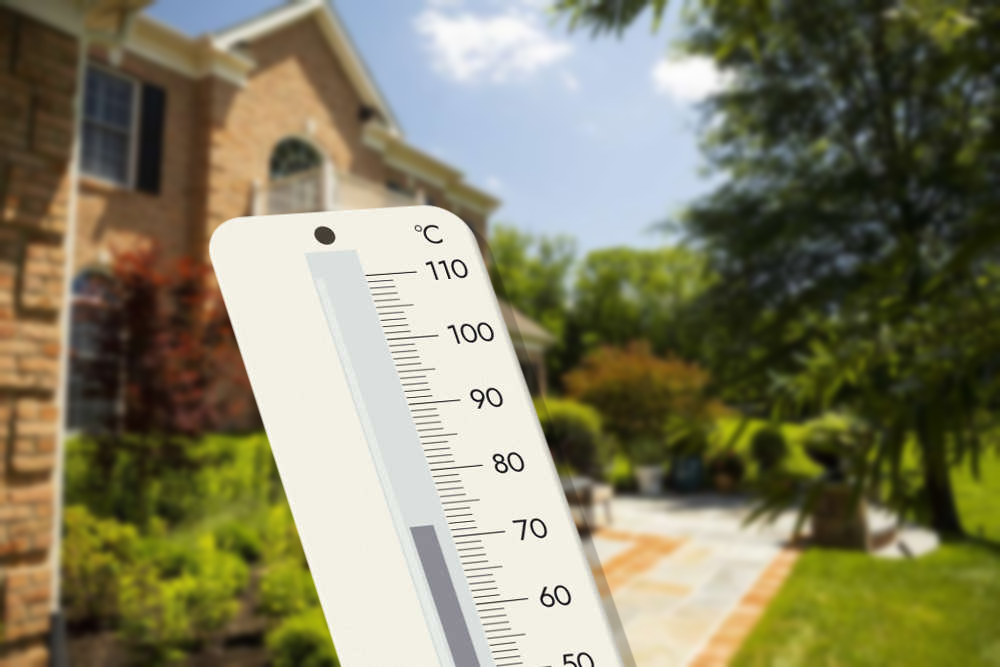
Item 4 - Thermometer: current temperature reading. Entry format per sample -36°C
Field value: 72°C
